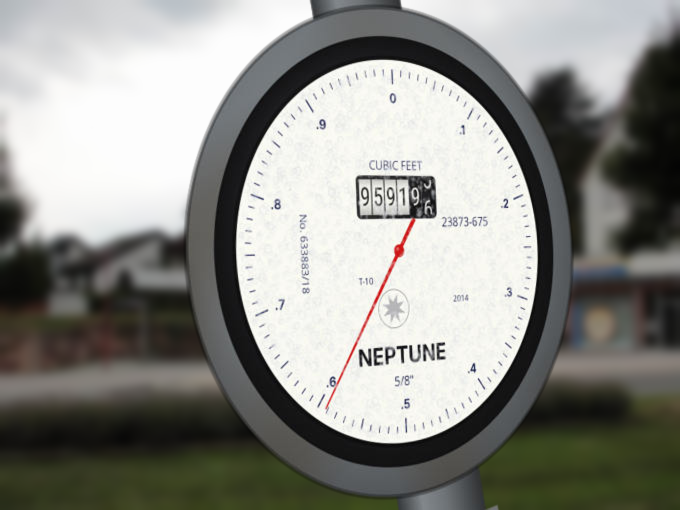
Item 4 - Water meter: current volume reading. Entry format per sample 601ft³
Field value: 959195.59ft³
